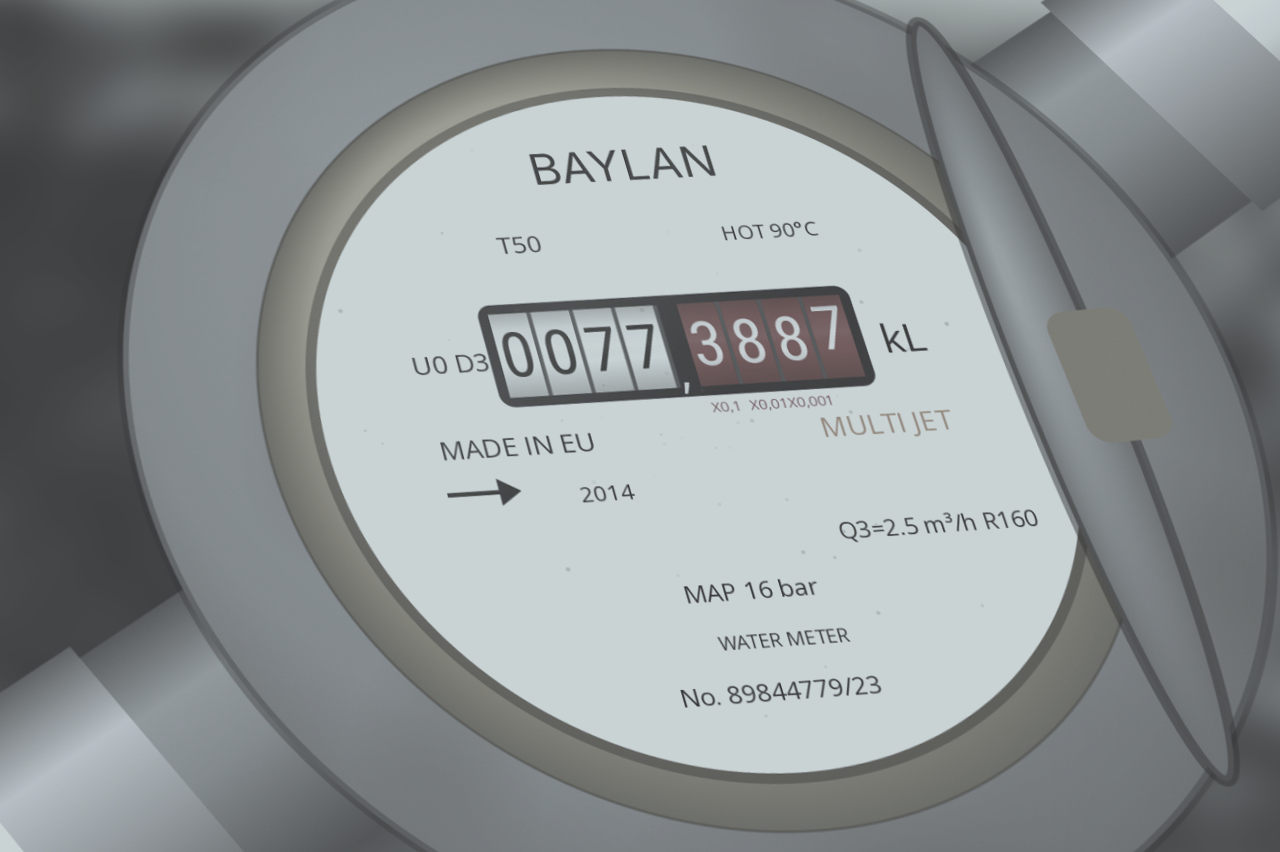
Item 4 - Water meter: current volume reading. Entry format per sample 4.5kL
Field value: 77.3887kL
